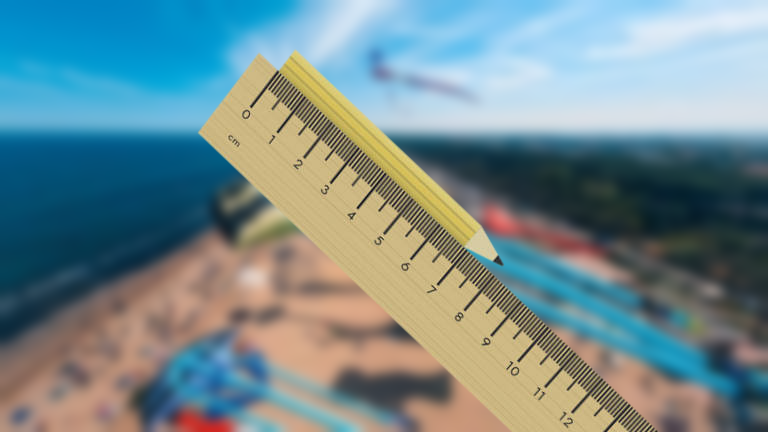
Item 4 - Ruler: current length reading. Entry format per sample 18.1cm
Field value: 8cm
